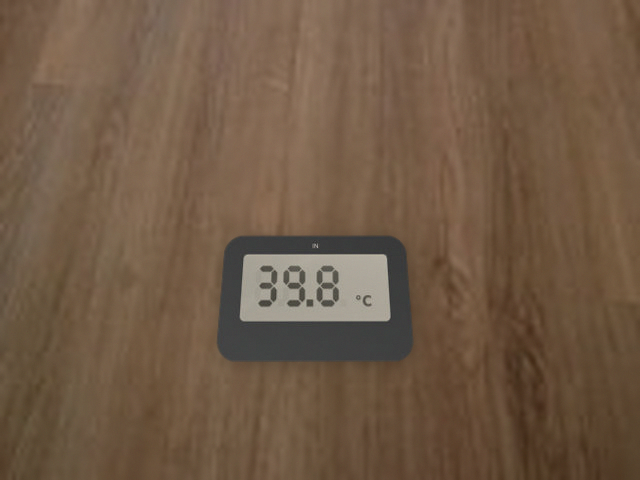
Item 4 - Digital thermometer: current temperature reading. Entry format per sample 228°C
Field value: 39.8°C
